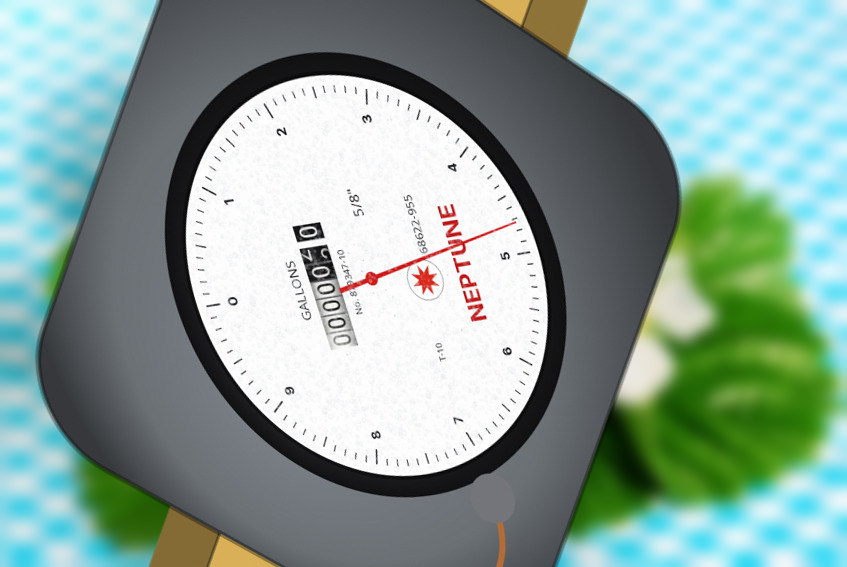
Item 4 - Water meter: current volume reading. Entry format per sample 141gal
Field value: 24.7gal
